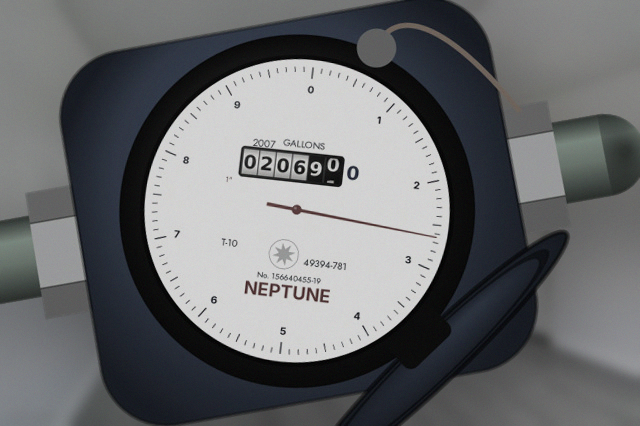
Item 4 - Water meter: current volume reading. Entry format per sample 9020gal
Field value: 206902.6gal
